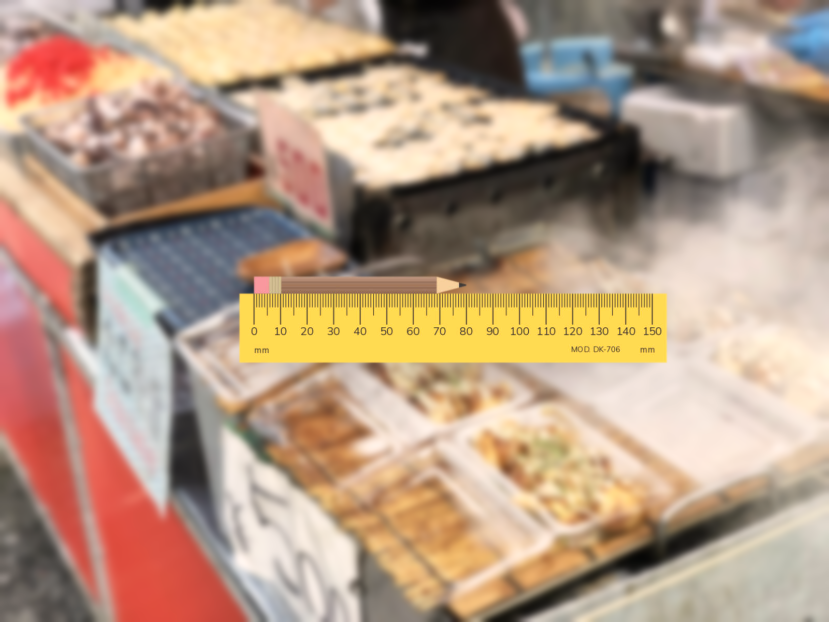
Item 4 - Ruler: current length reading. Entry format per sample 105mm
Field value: 80mm
